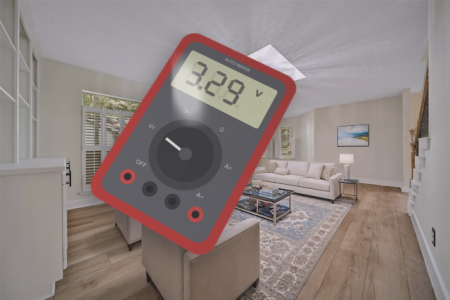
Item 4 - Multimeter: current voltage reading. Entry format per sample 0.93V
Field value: 3.29V
